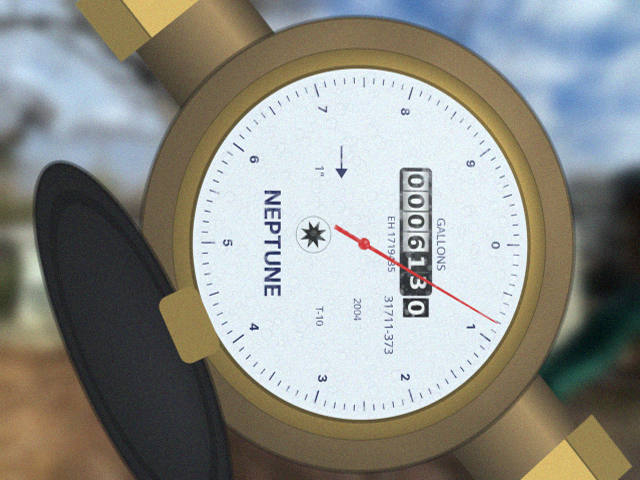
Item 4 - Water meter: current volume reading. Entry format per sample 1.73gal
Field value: 6130.8gal
